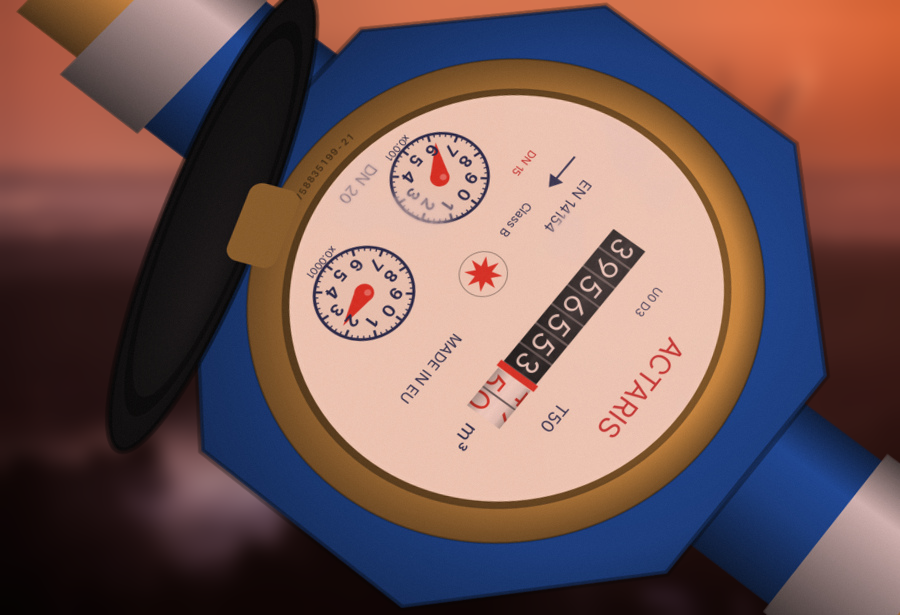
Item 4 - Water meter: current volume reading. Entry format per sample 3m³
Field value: 3956553.4962m³
